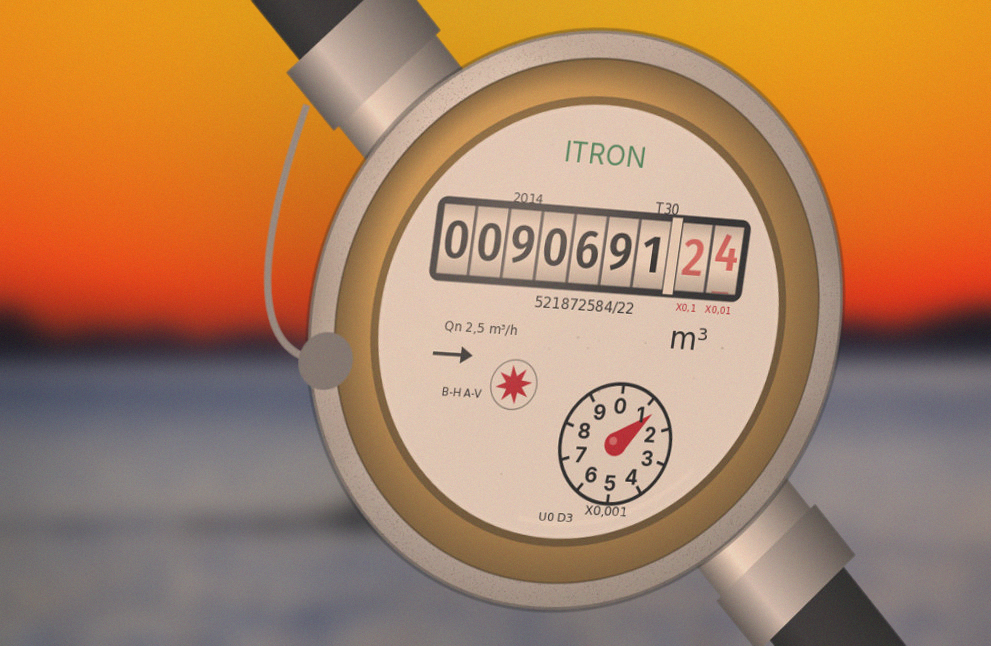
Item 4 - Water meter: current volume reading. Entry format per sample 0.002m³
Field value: 90691.241m³
